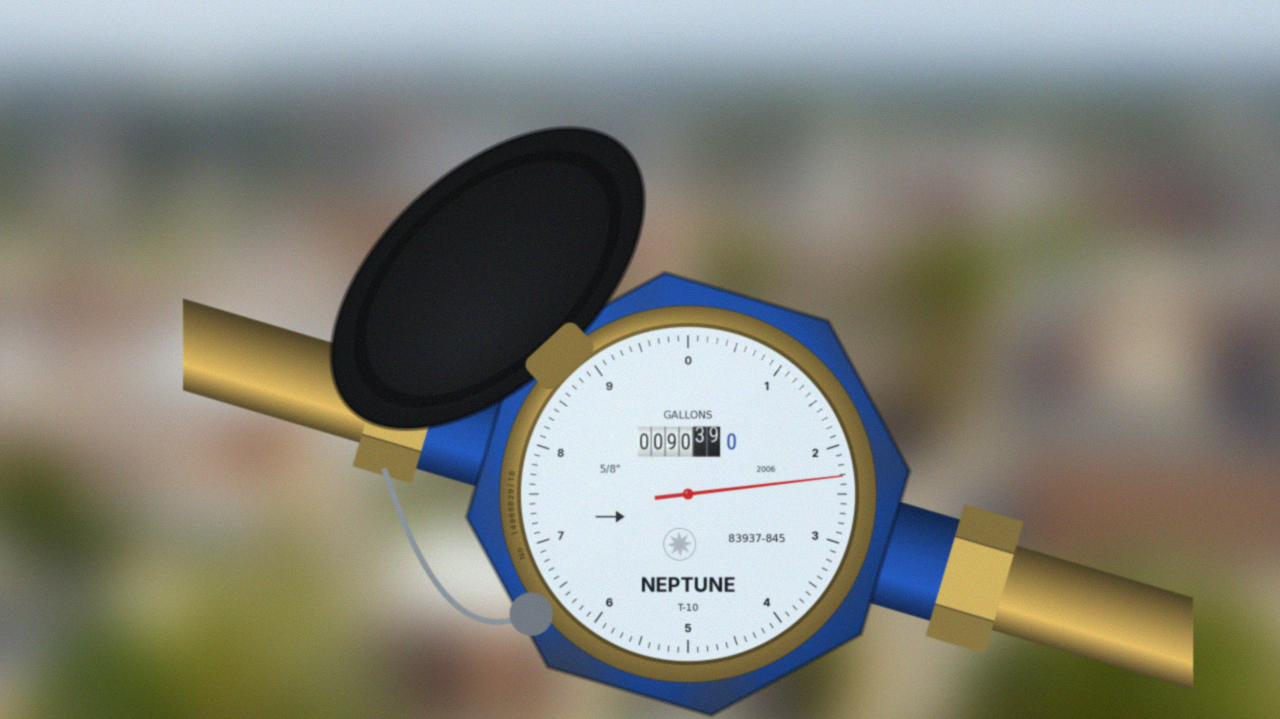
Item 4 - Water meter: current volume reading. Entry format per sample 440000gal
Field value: 90392.3gal
